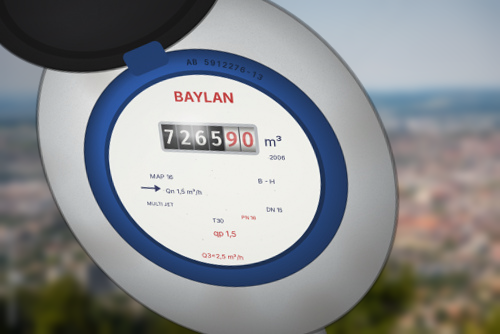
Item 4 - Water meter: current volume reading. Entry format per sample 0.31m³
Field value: 7265.90m³
